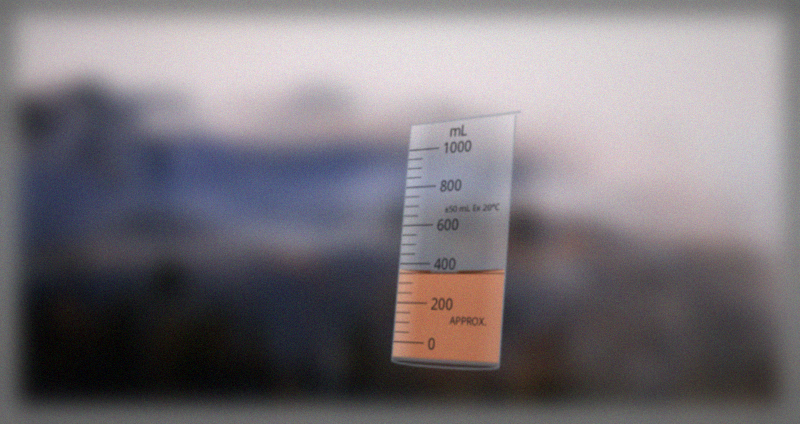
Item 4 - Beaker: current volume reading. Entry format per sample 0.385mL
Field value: 350mL
